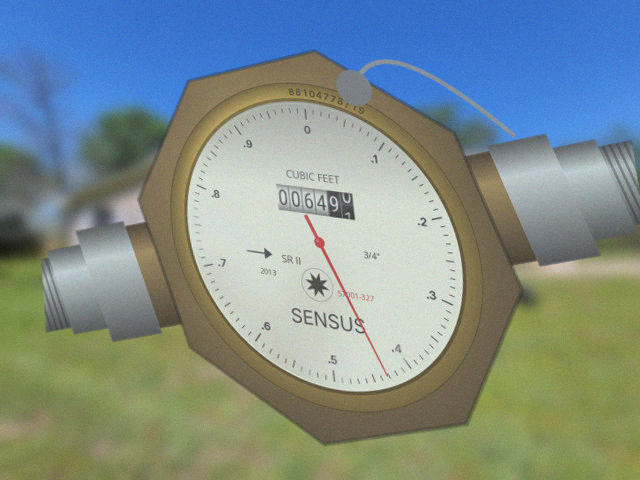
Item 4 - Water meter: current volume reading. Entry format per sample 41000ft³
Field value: 6490.43ft³
